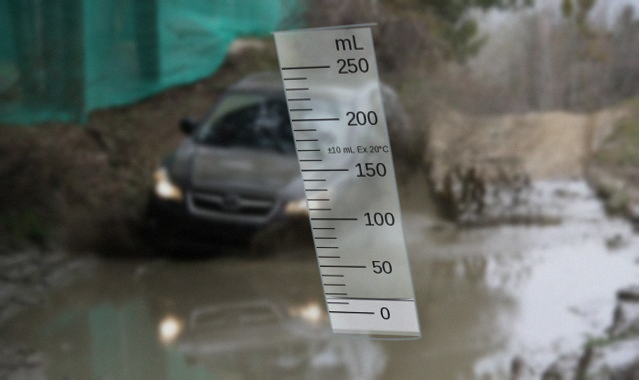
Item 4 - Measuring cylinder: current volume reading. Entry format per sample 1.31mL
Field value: 15mL
